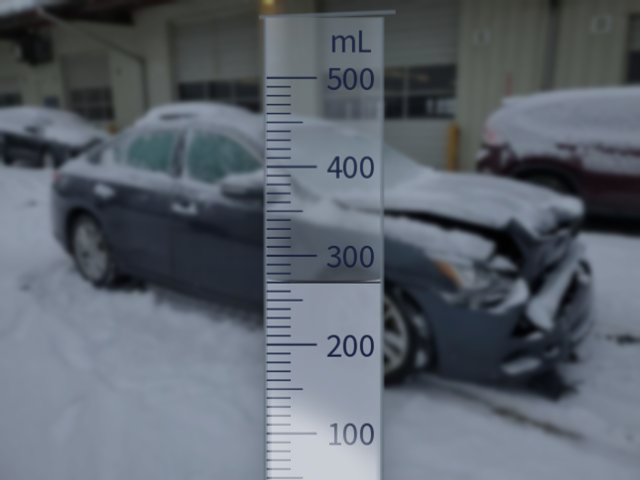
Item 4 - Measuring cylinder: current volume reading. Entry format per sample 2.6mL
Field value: 270mL
